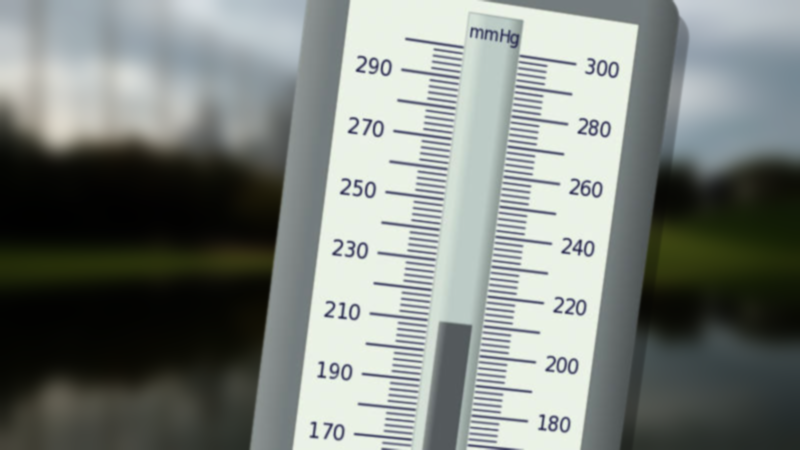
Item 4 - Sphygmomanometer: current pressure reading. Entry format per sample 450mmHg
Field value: 210mmHg
